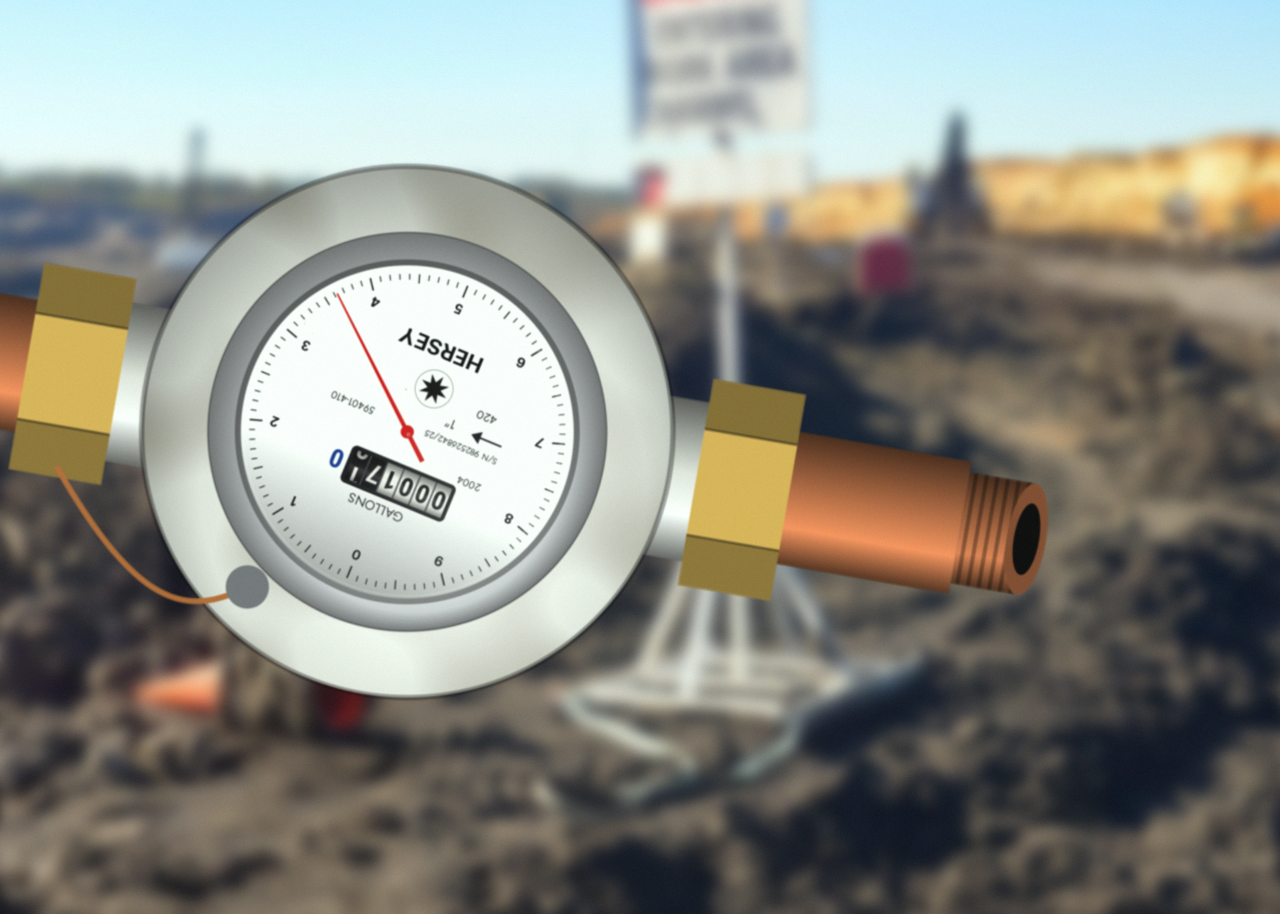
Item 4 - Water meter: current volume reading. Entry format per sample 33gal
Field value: 1713.6gal
